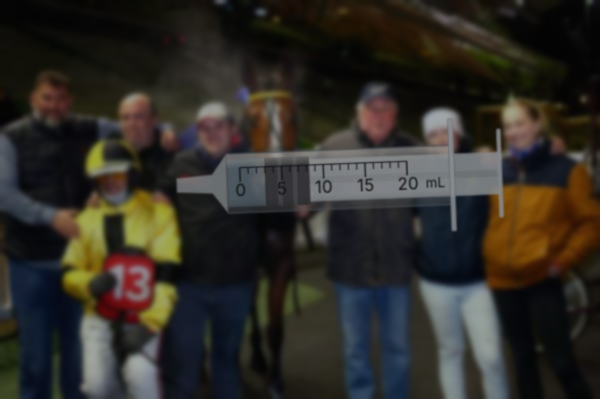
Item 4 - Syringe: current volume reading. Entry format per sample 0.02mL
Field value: 3mL
